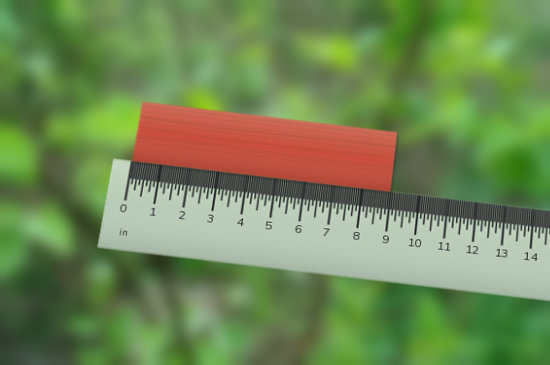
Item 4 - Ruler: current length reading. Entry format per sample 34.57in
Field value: 9in
